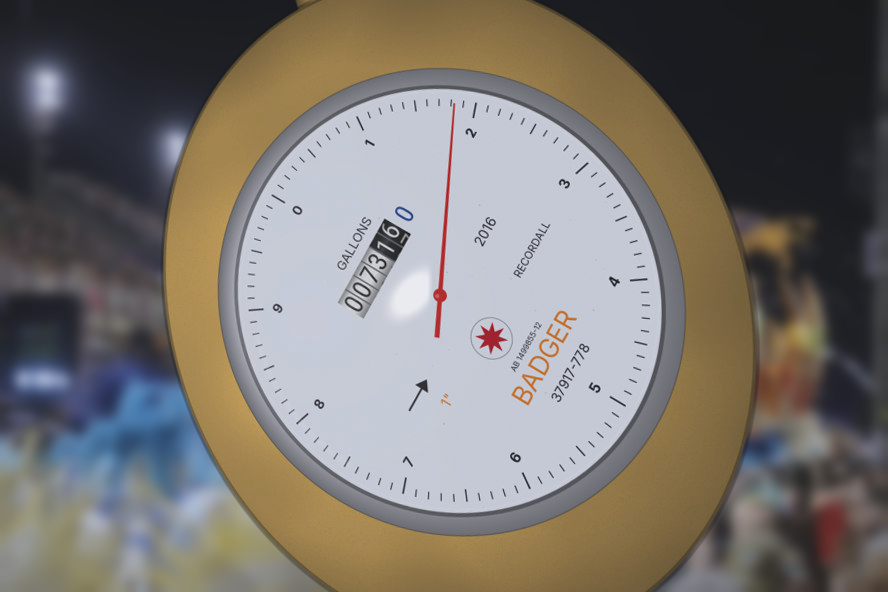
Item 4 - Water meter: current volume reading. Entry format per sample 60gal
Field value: 73161.8gal
